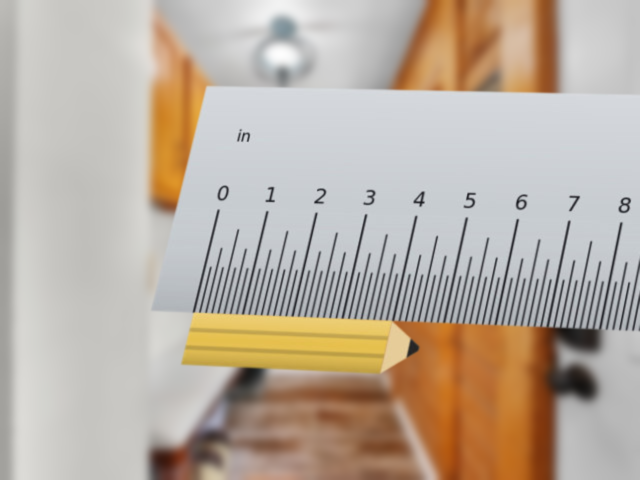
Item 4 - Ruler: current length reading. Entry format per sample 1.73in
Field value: 4.625in
